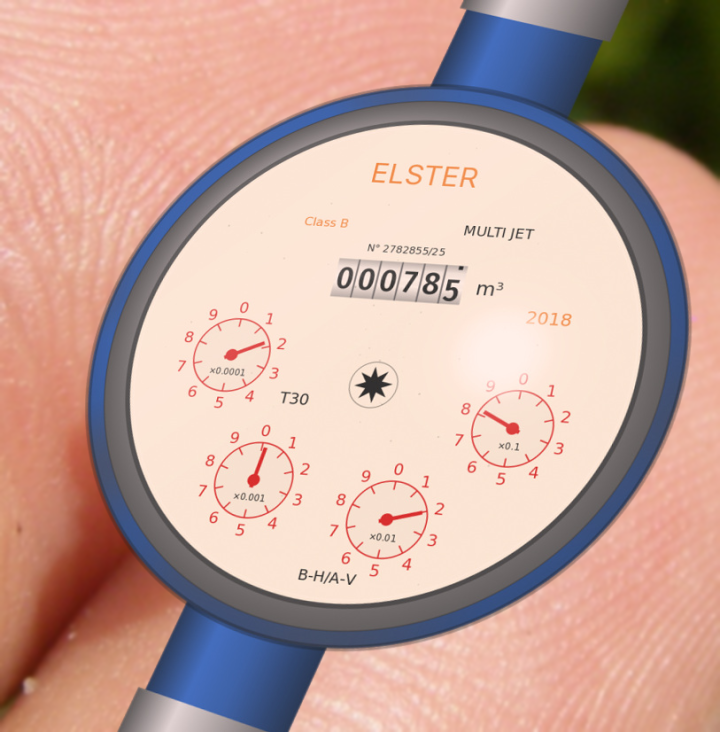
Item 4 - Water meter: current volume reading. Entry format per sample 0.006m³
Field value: 784.8201m³
